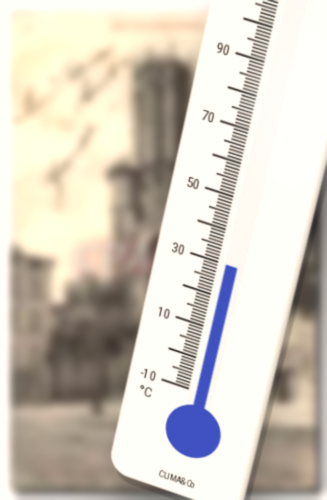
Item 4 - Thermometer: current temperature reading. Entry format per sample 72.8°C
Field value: 30°C
